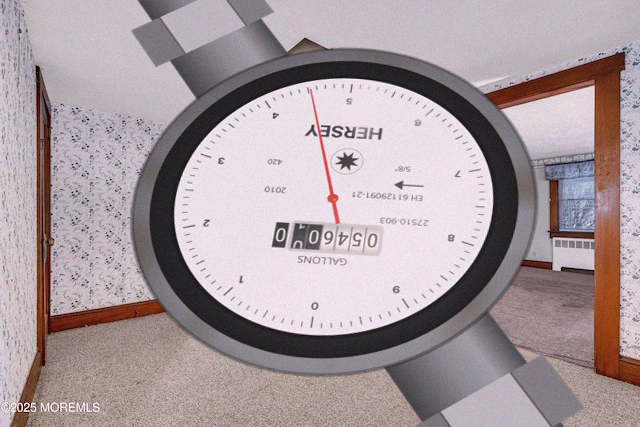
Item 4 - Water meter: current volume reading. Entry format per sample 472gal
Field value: 546004.5gal
